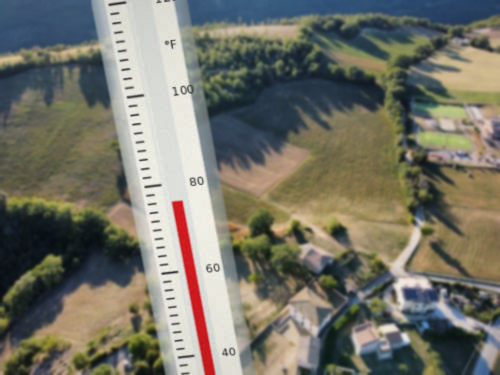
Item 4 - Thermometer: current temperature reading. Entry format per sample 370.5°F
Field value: 76°F
